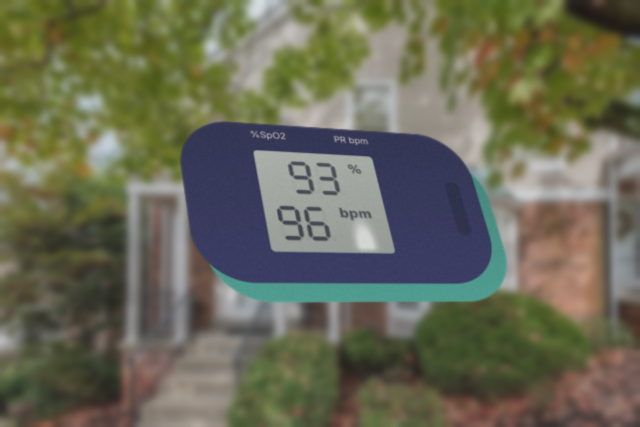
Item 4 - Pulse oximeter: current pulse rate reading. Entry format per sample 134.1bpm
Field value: 96bpm
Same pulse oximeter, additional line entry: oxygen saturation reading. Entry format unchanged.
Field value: 93%
